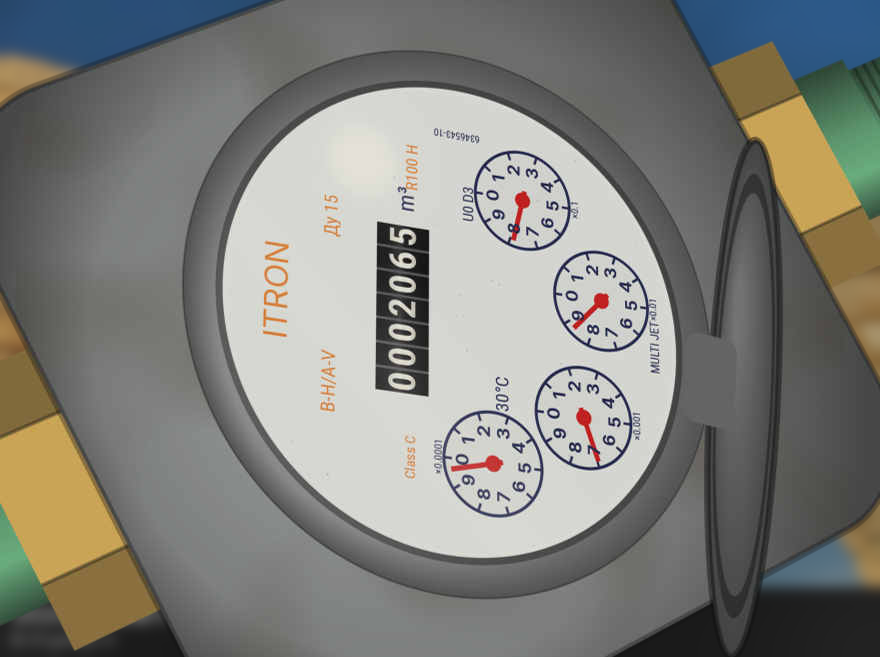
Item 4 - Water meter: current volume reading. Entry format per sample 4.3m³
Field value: 2065.7869m³
